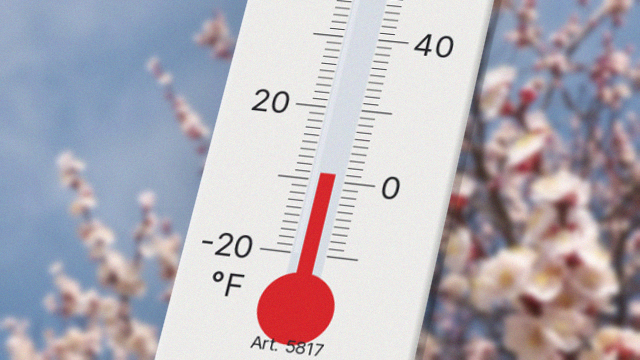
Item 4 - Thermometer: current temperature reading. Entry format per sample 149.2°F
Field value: 2°F
